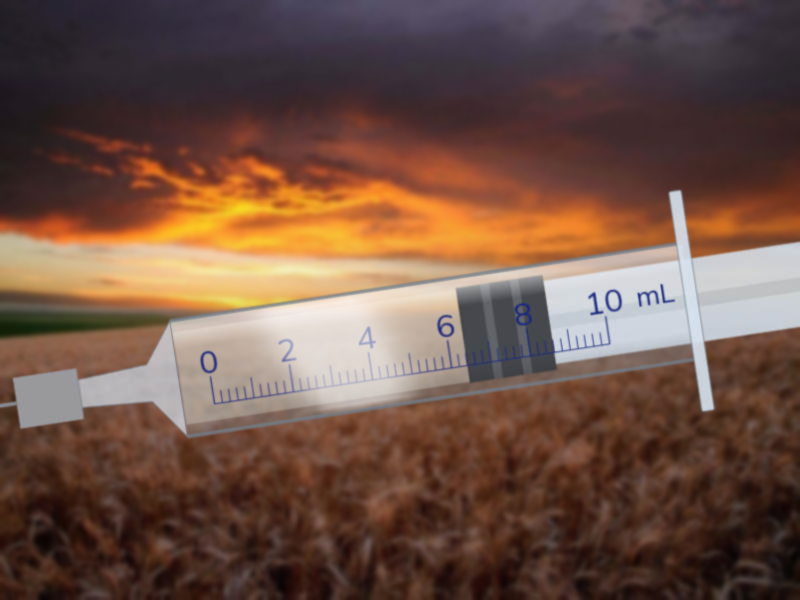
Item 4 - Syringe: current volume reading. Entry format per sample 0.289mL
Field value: 6.4mL
